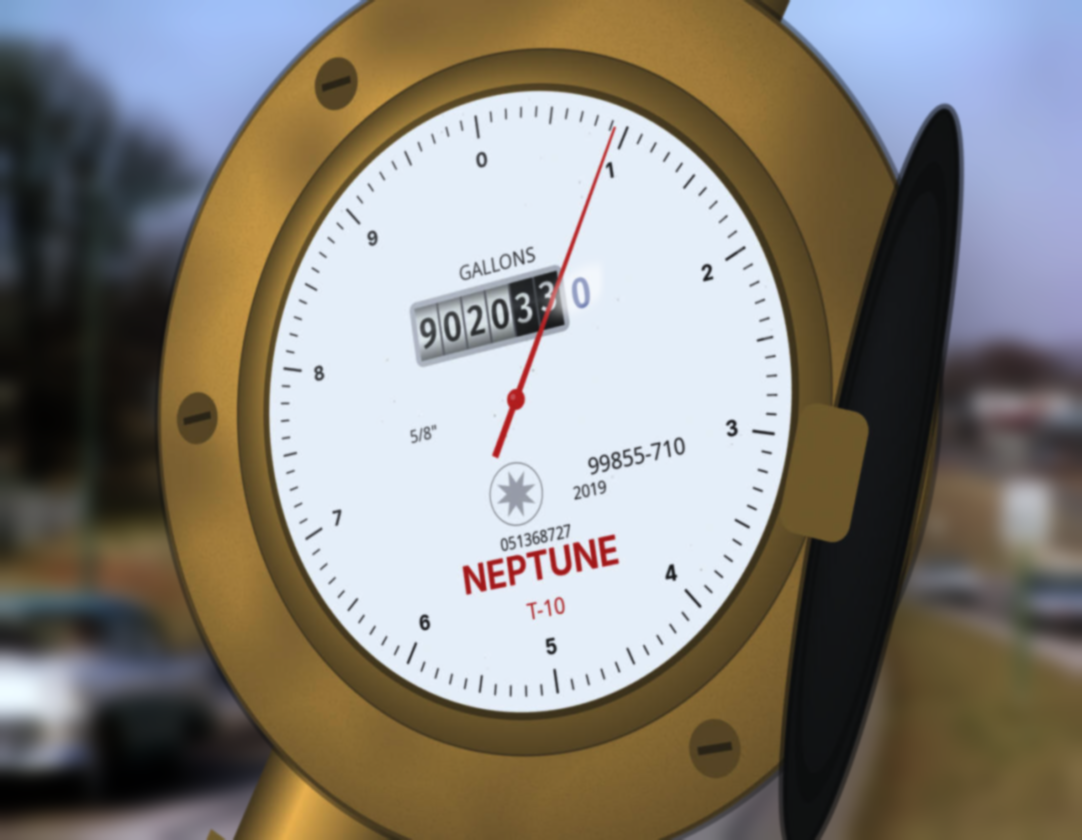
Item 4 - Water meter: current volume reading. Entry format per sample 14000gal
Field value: 9020330.9gal
